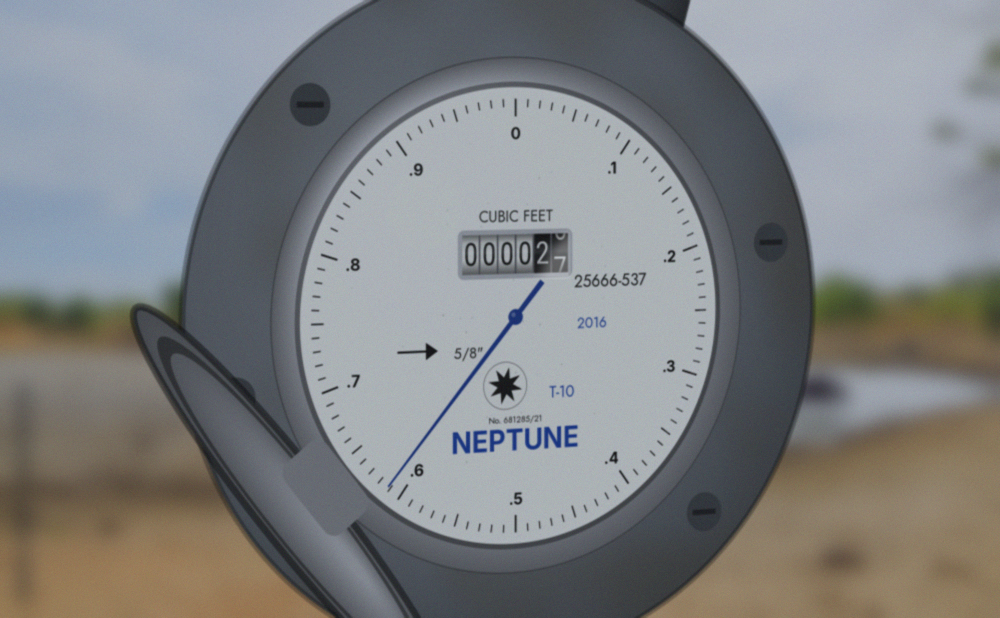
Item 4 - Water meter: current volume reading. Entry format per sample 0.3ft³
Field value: 26.61ft³
